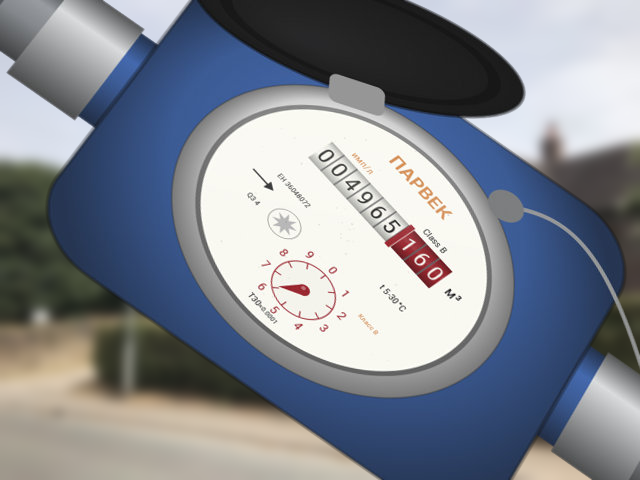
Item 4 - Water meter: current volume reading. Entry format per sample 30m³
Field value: 4965.1606m³
